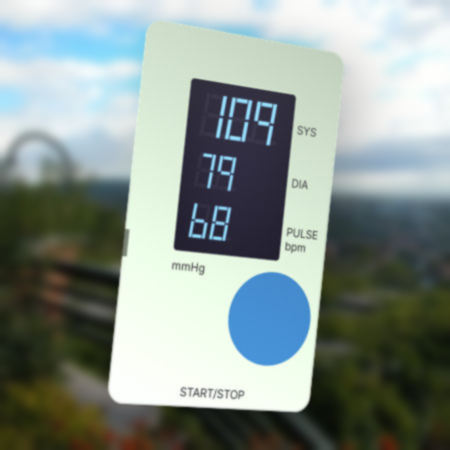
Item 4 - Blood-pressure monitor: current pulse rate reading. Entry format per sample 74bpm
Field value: 68bpm
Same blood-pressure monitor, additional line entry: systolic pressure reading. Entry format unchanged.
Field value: 109mmHg
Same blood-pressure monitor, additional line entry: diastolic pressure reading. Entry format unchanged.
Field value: 79mmHg
